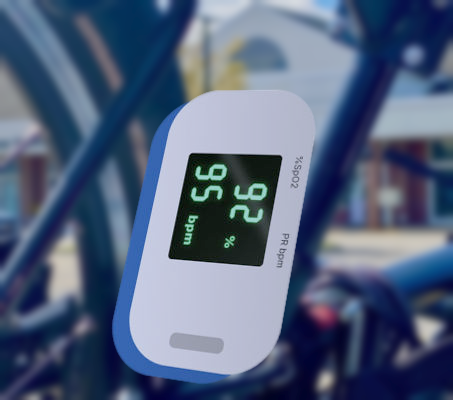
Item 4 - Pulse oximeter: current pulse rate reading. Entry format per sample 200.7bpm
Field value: 95bpm
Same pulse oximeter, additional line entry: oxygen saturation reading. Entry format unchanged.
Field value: 92%
